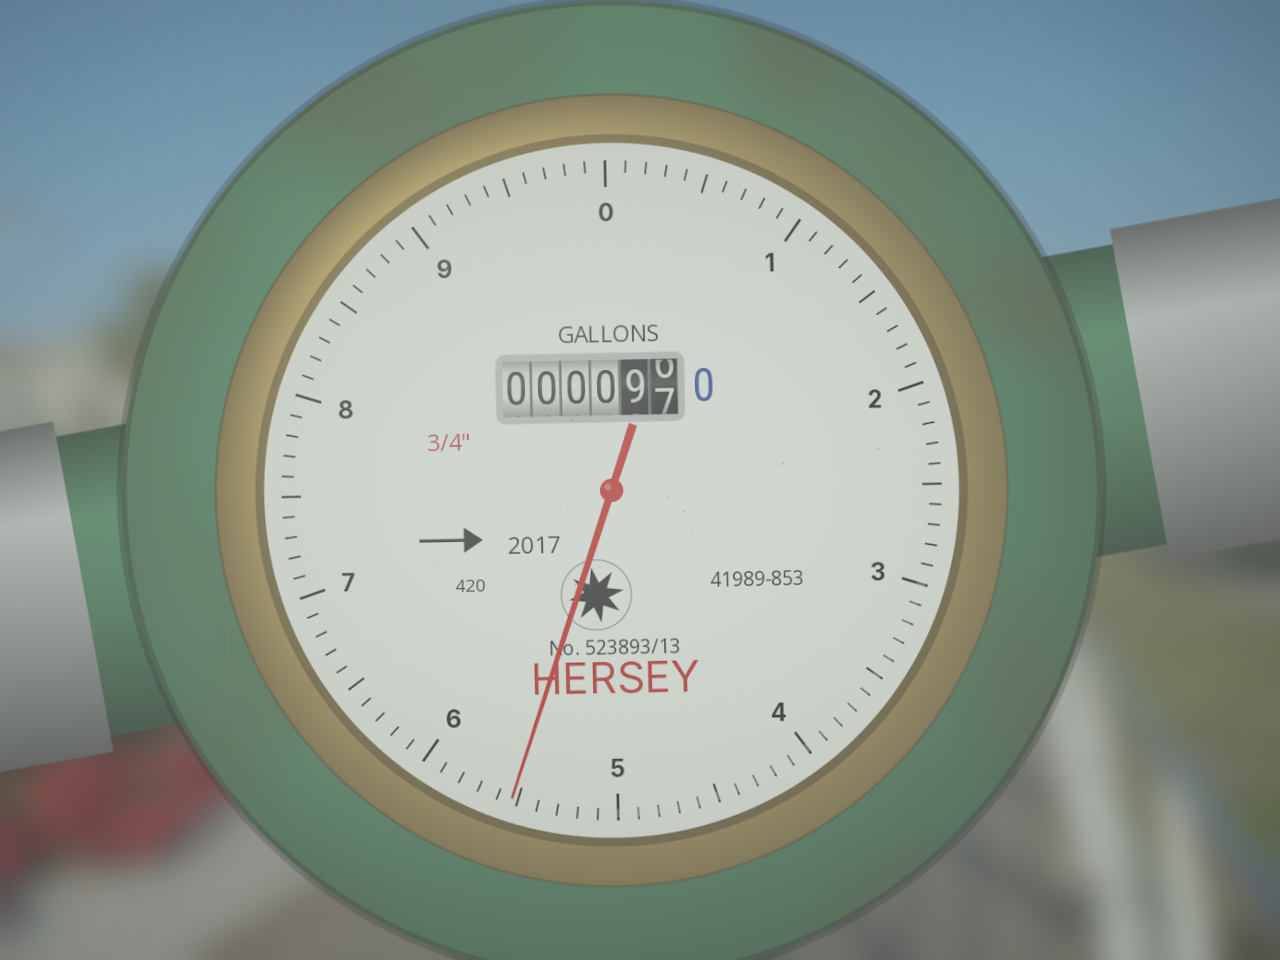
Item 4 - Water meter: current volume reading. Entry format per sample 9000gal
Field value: 965.5gal
